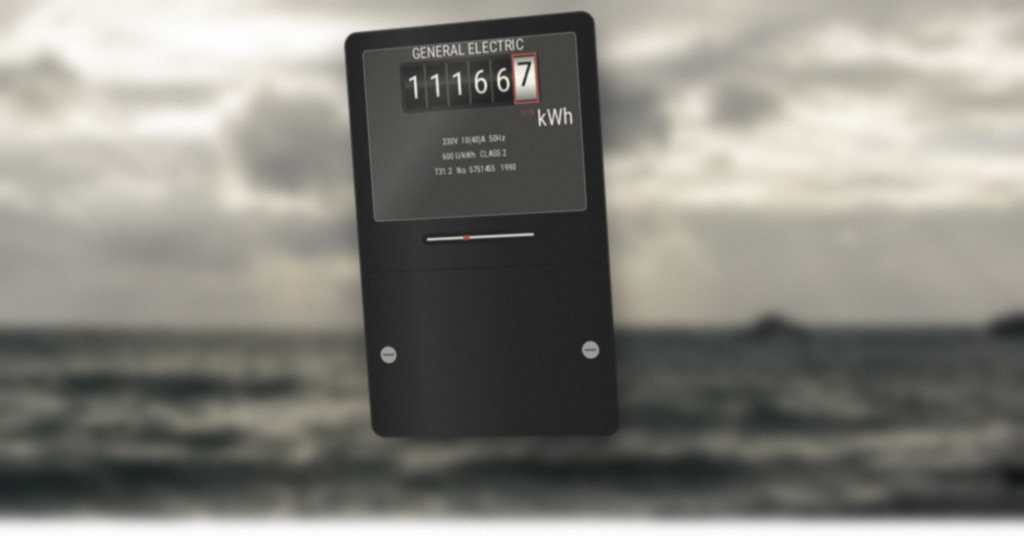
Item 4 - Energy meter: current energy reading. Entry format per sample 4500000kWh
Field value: 11166.7kWh
